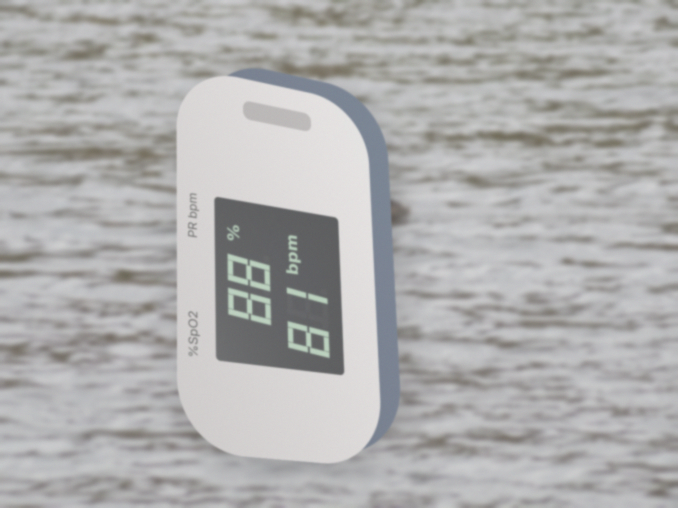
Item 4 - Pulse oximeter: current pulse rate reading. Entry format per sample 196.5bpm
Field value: 81bpm
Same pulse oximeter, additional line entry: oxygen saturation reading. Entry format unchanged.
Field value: 88%
